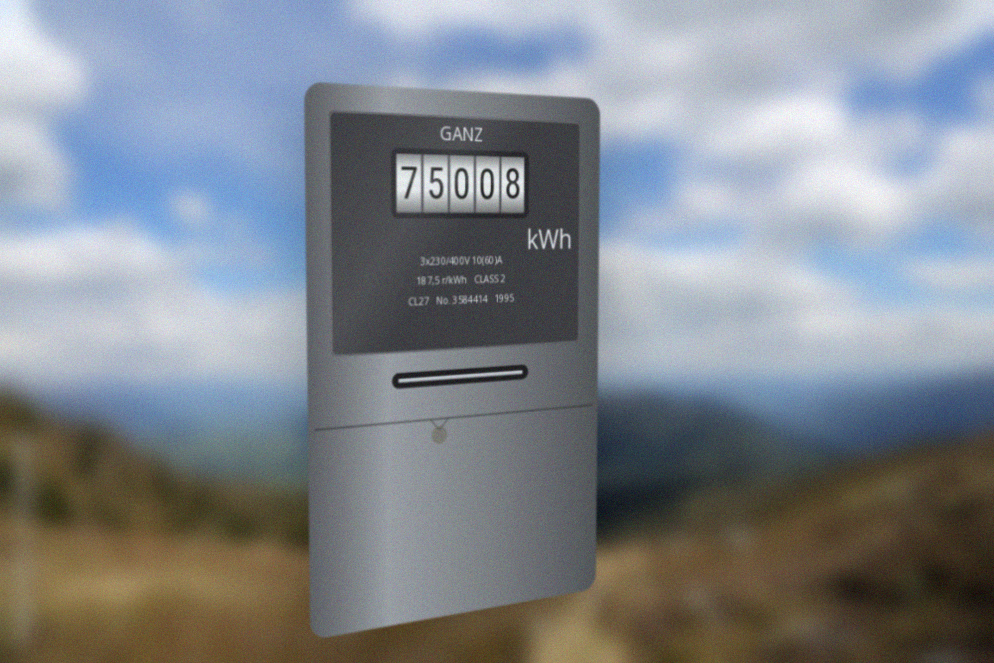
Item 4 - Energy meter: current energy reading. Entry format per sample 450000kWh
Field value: 75008kWh
